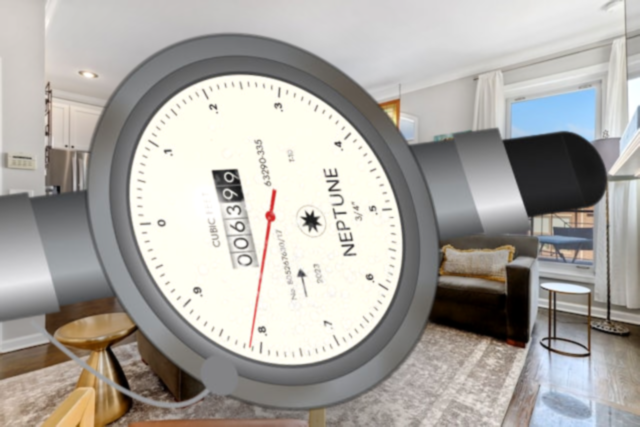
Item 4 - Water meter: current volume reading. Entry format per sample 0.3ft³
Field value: 6398.81ft³
